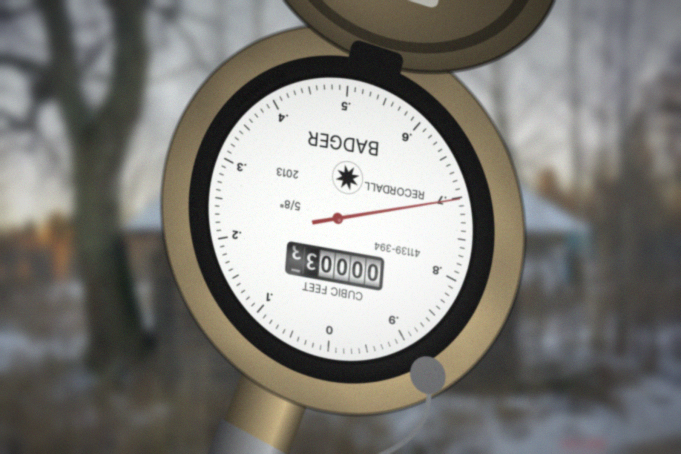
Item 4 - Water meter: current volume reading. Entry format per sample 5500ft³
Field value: 32.70ft³
